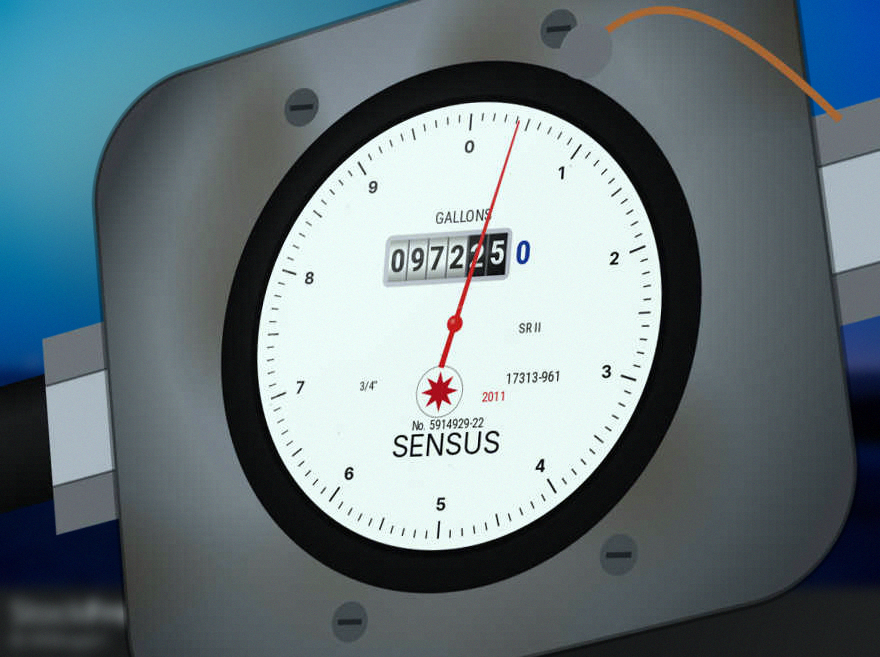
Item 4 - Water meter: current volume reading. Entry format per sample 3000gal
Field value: 972250.4gal
